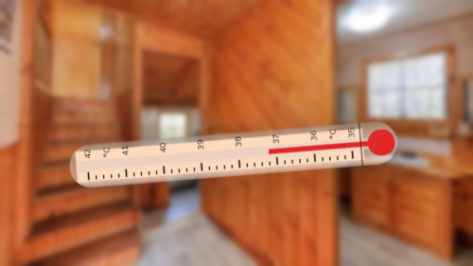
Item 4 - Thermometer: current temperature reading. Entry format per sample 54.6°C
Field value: 37.2°C
